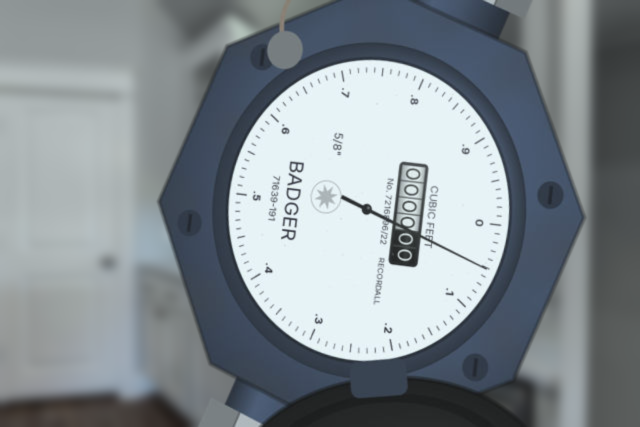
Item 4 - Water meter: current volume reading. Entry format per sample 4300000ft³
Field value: 0.05ft³
